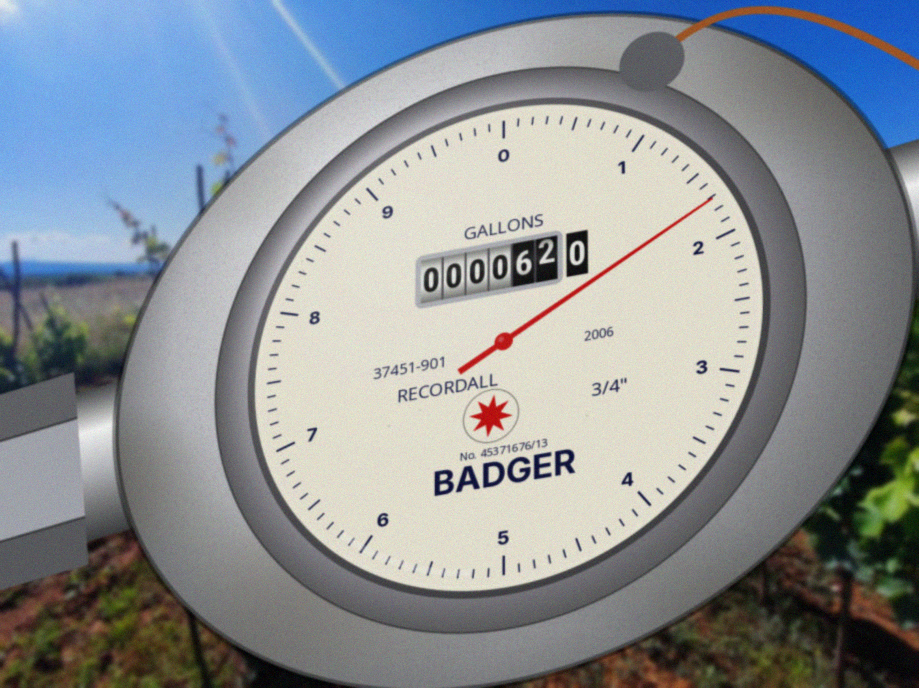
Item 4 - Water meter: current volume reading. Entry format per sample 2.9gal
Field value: 621.7gal
